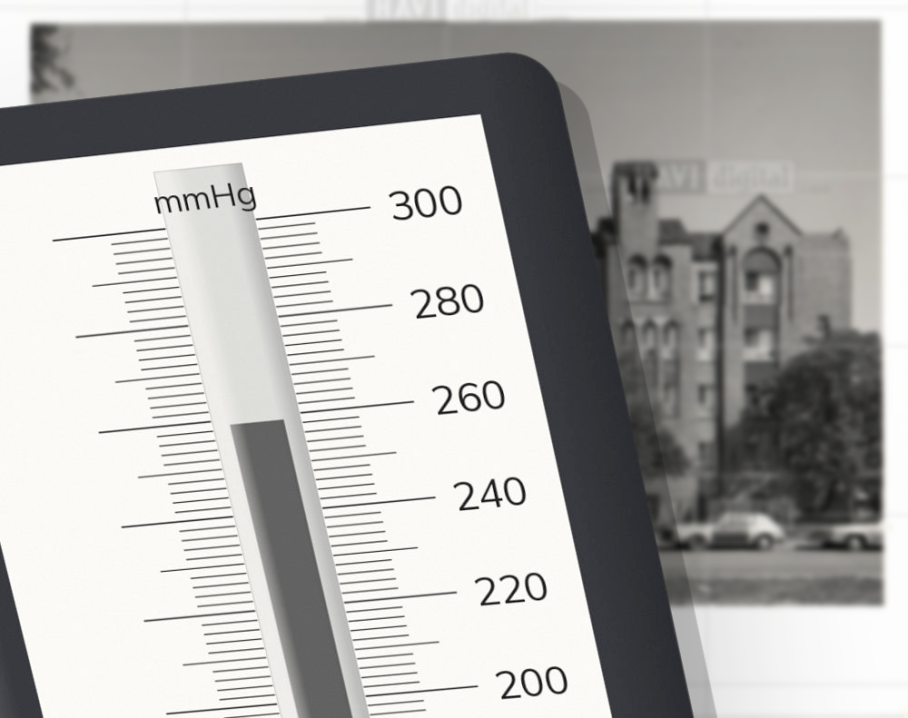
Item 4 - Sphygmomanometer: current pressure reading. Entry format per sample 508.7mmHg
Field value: 259mmHg
